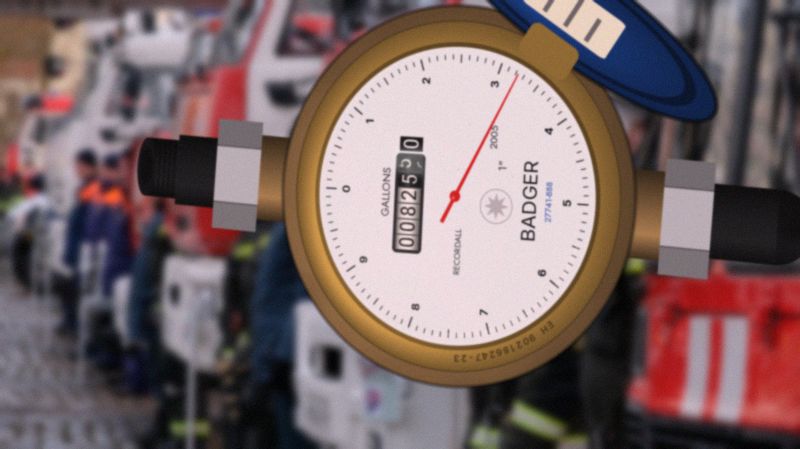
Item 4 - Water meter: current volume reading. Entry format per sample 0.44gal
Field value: 82553.2gal
